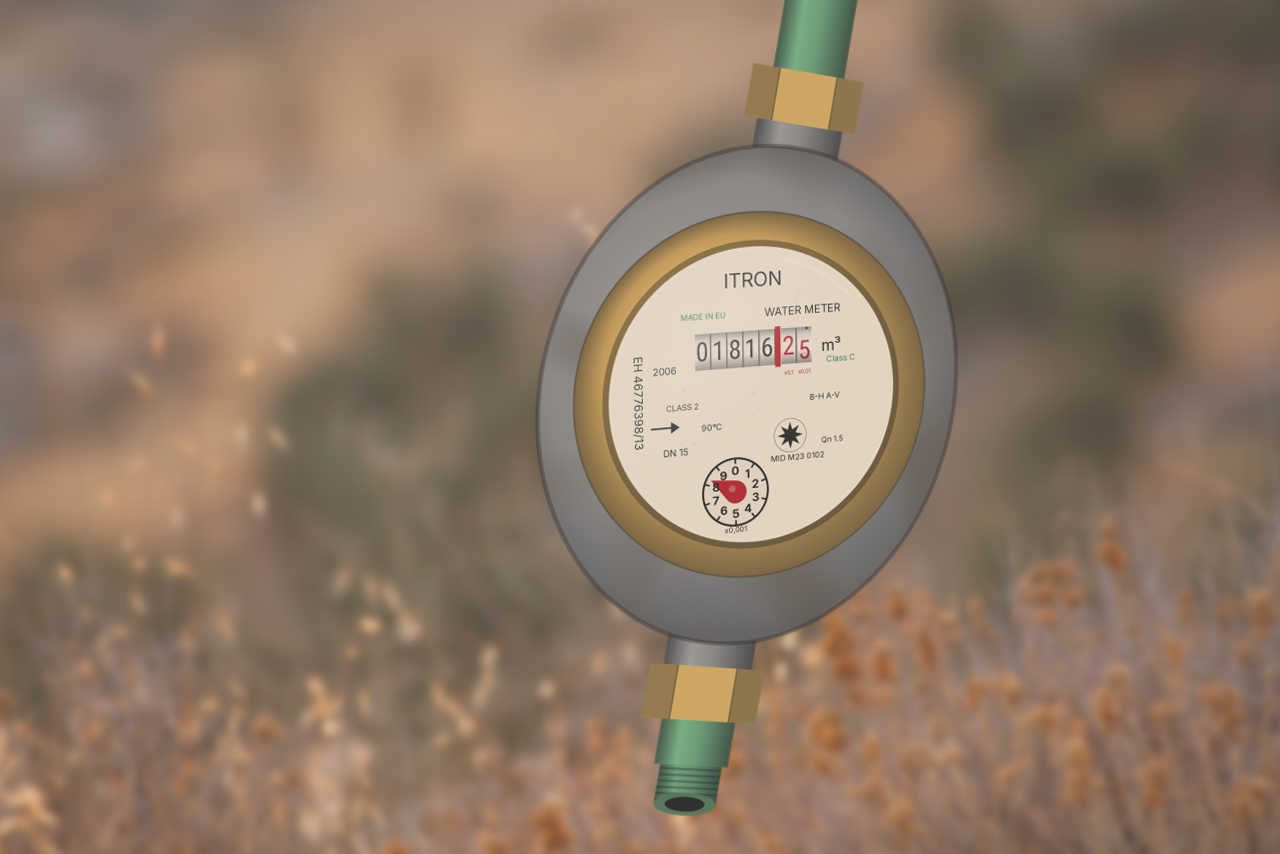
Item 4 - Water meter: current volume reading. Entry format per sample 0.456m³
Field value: 1816.248m³
